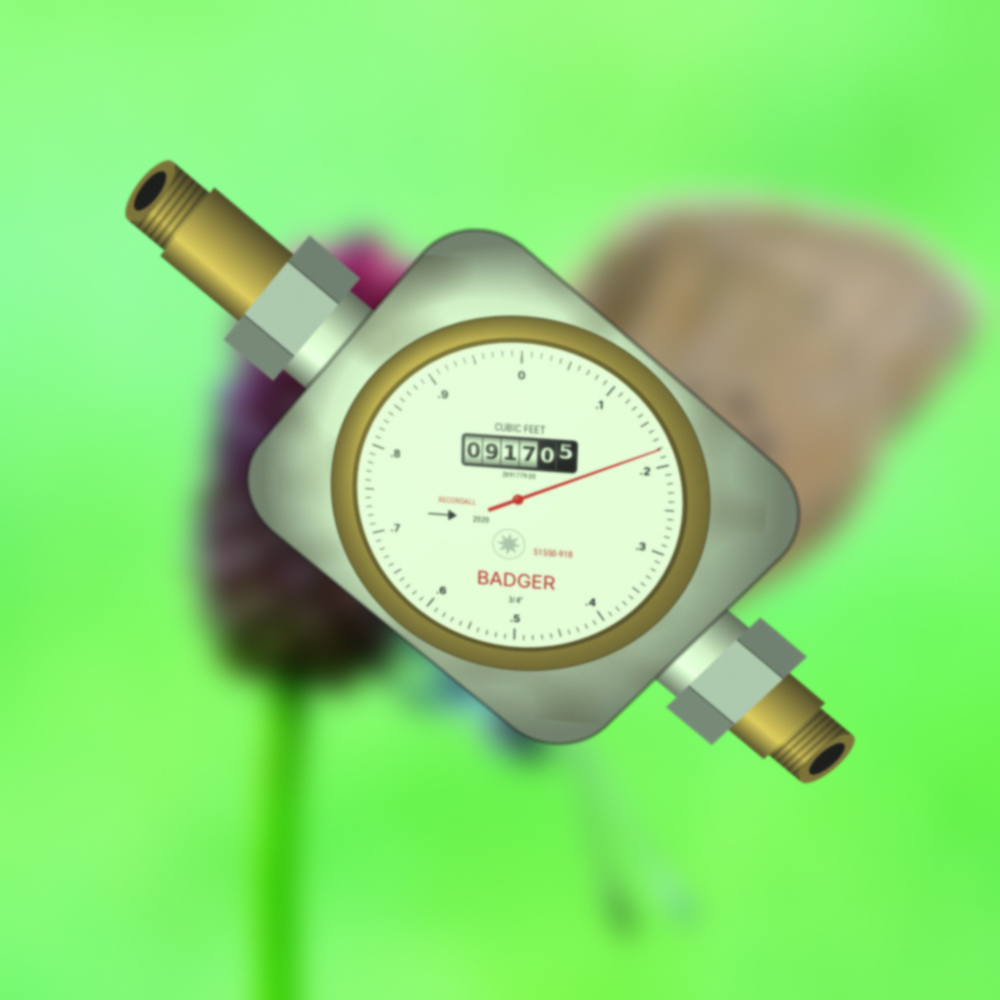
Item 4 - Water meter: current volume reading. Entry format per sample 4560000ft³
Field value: 91705.18ft³
